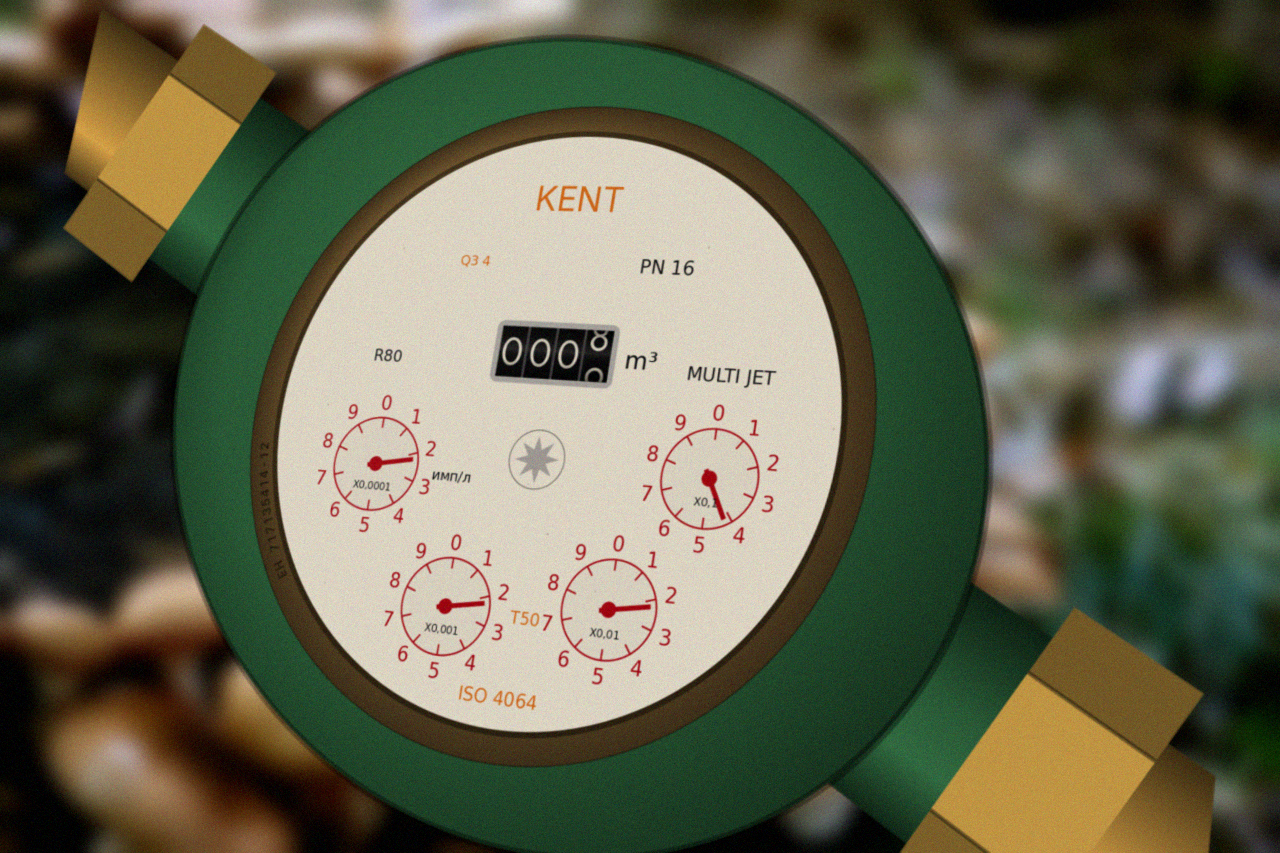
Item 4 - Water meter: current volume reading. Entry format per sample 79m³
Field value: 8.4222m³
